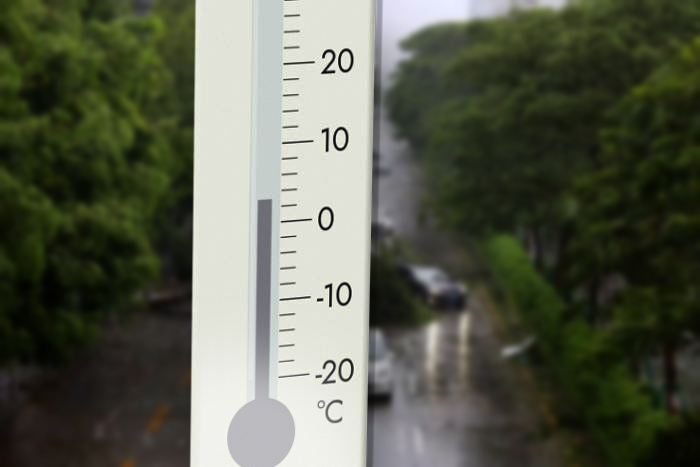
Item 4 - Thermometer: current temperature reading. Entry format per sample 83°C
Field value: 3°C
